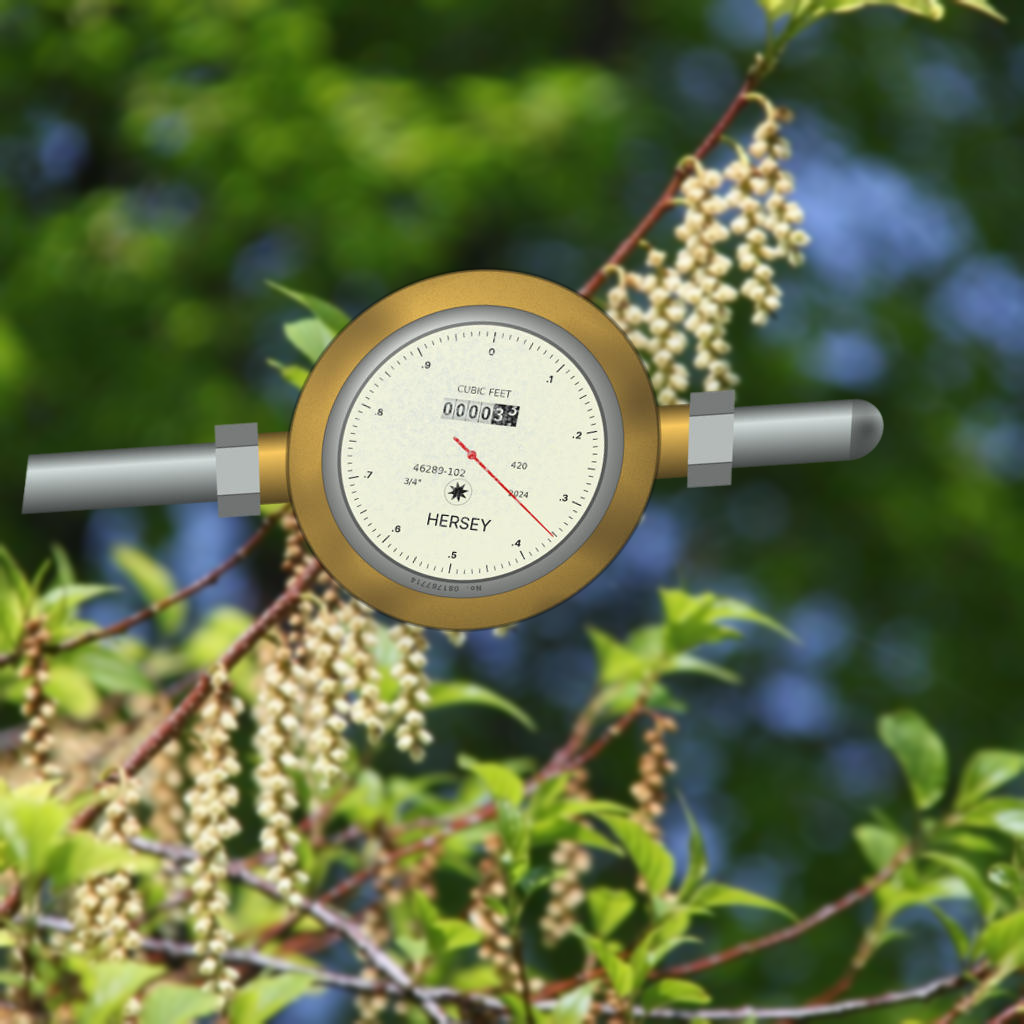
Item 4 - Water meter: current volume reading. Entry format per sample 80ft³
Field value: 33.35ft³
